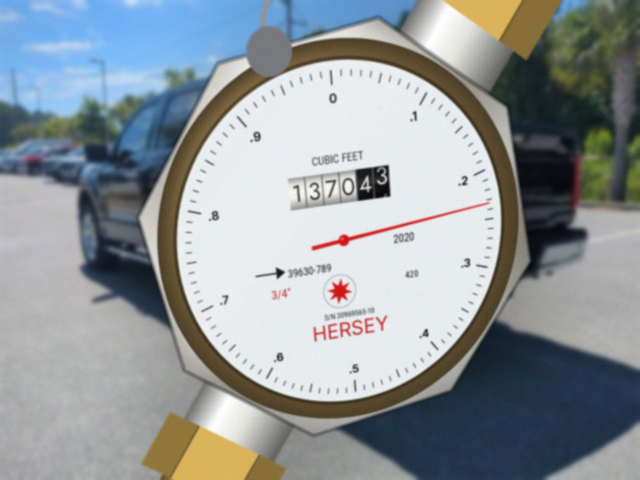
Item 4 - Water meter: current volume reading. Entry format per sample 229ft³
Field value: 137043.23ft³
